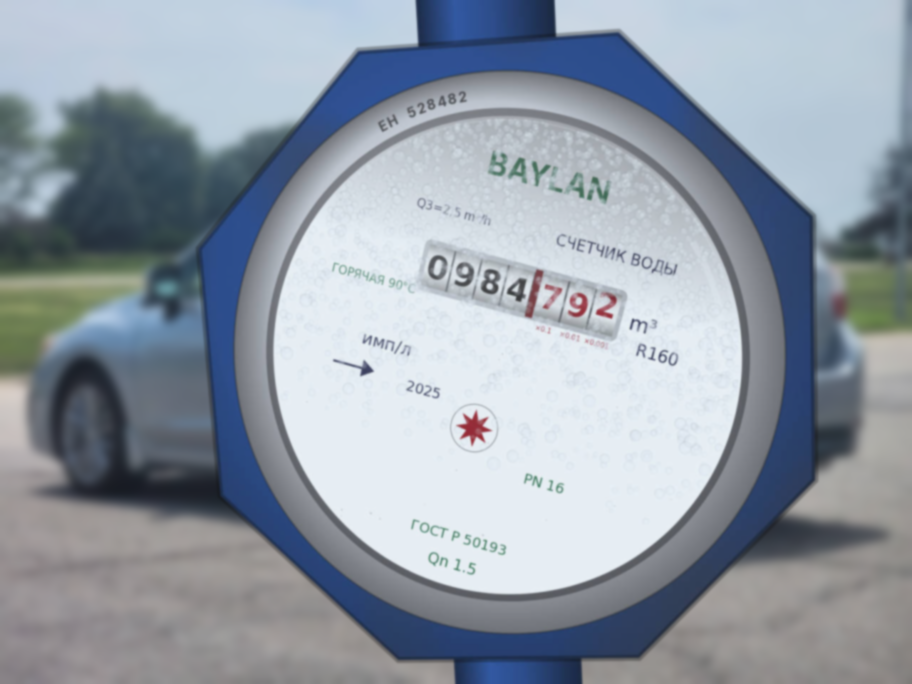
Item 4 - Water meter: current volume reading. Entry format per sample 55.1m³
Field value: 984.792m³
